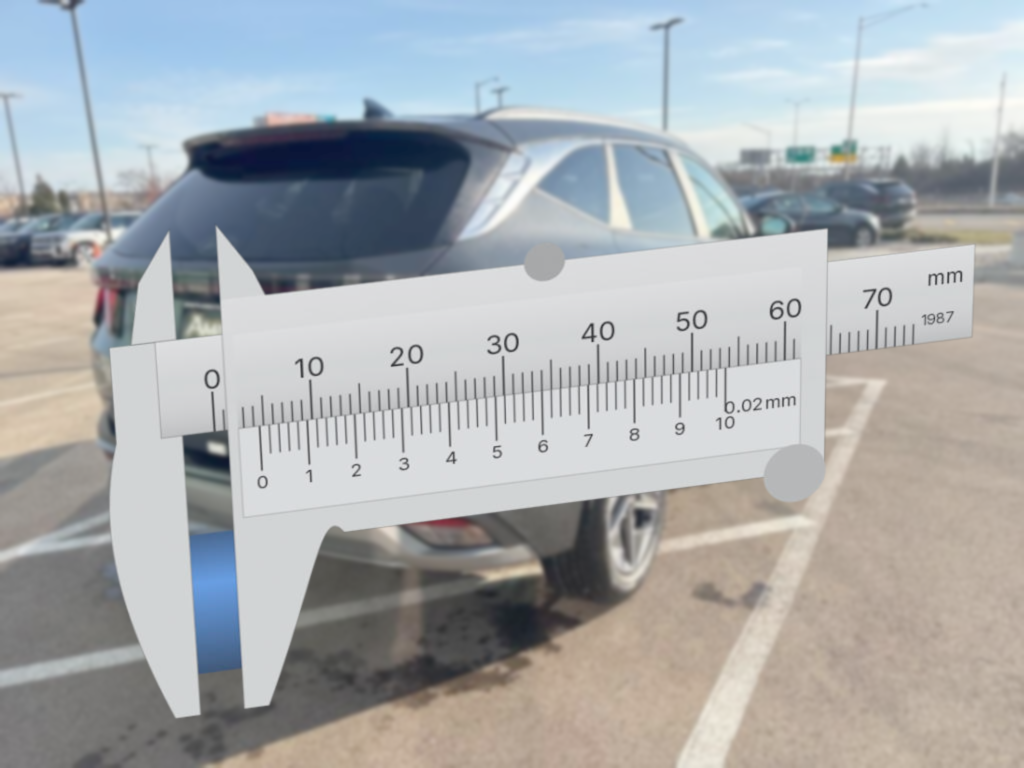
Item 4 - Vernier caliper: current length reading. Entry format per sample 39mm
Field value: 4.6mm
